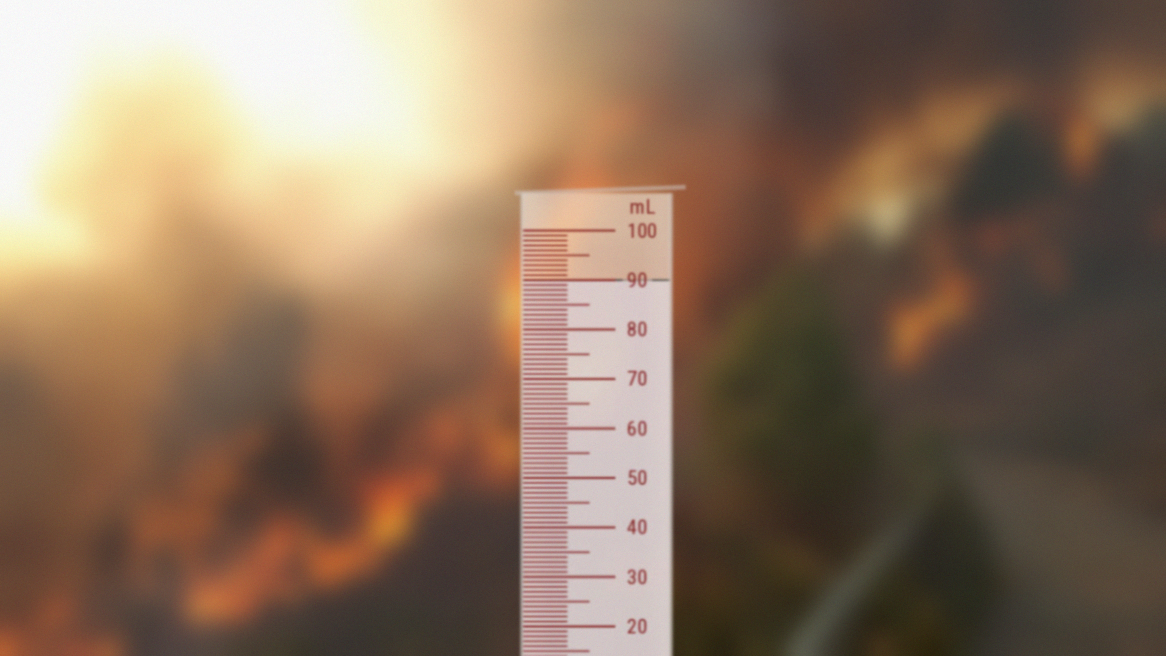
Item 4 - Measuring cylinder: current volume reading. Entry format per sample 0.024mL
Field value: 90mL
